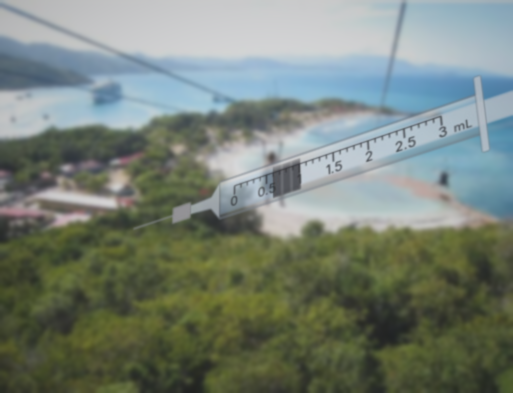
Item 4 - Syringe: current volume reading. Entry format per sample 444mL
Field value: 0.6mL
